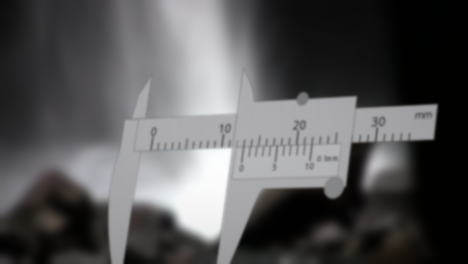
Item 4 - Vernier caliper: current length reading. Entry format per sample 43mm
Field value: 13.0mm
